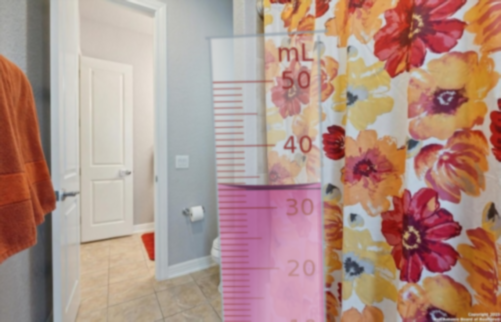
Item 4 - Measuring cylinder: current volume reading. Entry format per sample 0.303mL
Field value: 33mL
